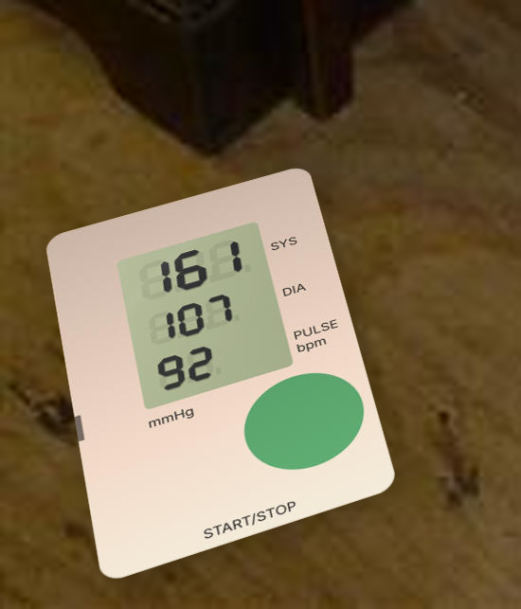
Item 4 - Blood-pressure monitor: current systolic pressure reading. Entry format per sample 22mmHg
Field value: 161mmHg
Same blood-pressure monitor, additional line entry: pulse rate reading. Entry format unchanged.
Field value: 92bpm
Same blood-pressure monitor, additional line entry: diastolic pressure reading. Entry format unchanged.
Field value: 107mmHg
